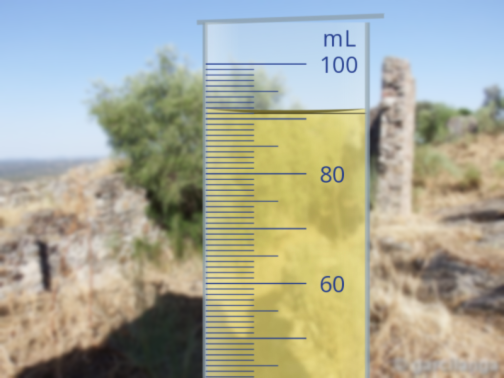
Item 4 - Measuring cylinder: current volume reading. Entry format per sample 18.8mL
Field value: 91mL
